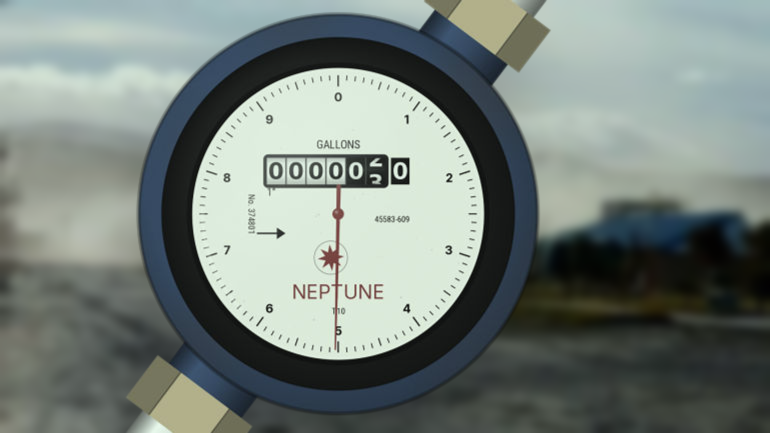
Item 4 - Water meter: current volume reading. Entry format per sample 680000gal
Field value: 25.0gal
